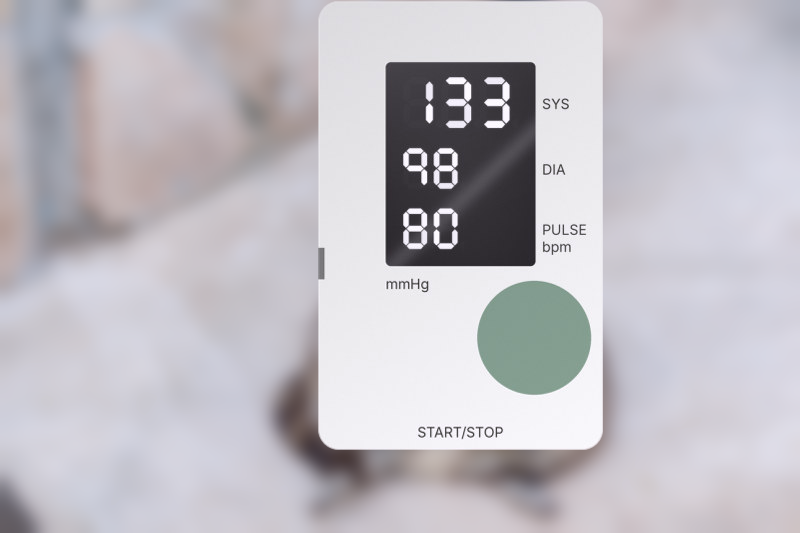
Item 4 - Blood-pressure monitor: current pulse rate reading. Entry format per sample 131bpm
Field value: 80bpm
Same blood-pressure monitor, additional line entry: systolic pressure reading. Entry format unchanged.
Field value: 133mmHg
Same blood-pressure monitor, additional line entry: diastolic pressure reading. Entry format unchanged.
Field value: 98mmHg
